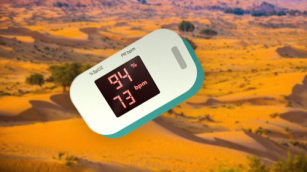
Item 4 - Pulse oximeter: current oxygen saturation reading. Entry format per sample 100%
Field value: 94%
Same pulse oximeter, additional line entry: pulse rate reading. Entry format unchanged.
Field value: 73bpm
